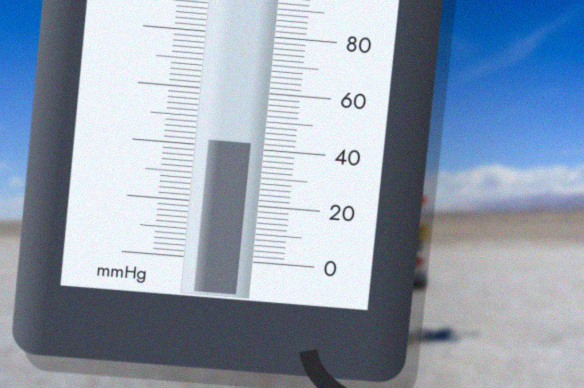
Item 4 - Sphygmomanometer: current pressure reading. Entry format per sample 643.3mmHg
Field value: 42mmHg
